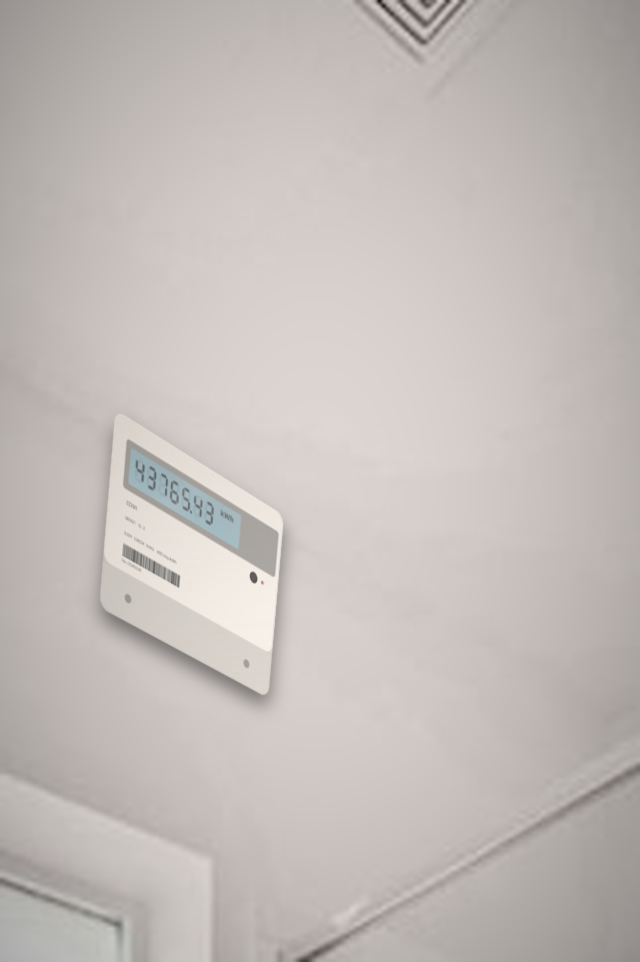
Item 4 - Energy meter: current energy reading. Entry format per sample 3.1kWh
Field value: 43765.43kWh
